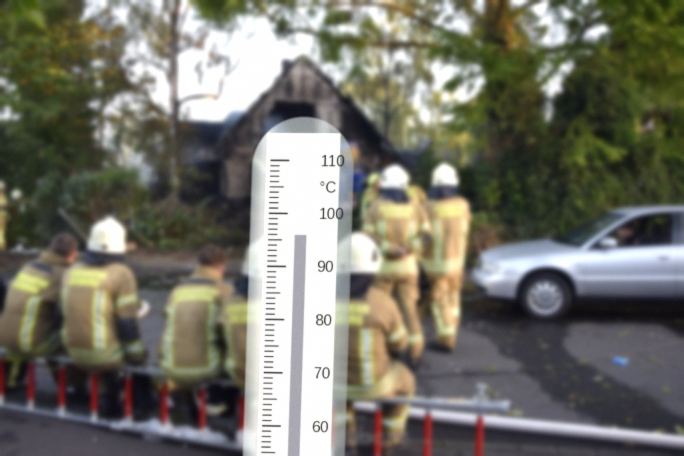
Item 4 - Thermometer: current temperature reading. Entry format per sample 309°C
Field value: 96°C
